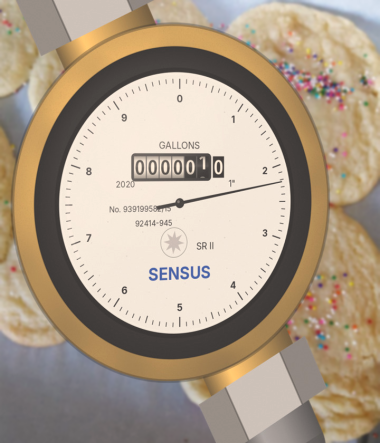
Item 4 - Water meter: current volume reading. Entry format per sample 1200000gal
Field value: 12.2gal
